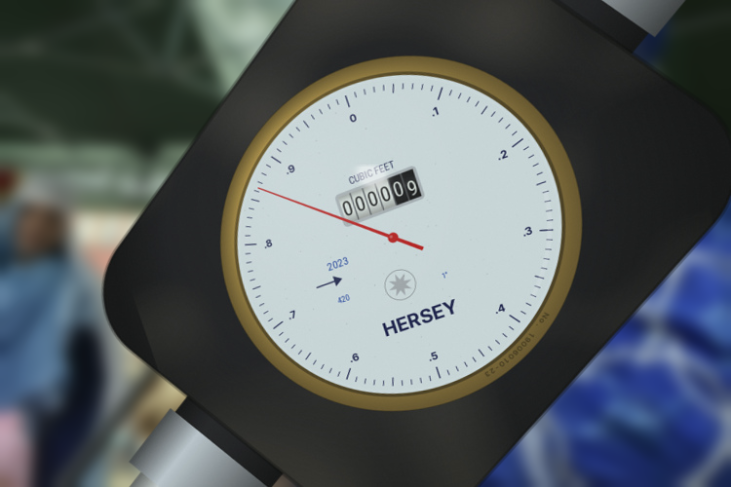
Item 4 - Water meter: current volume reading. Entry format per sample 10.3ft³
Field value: 8.86ft³
